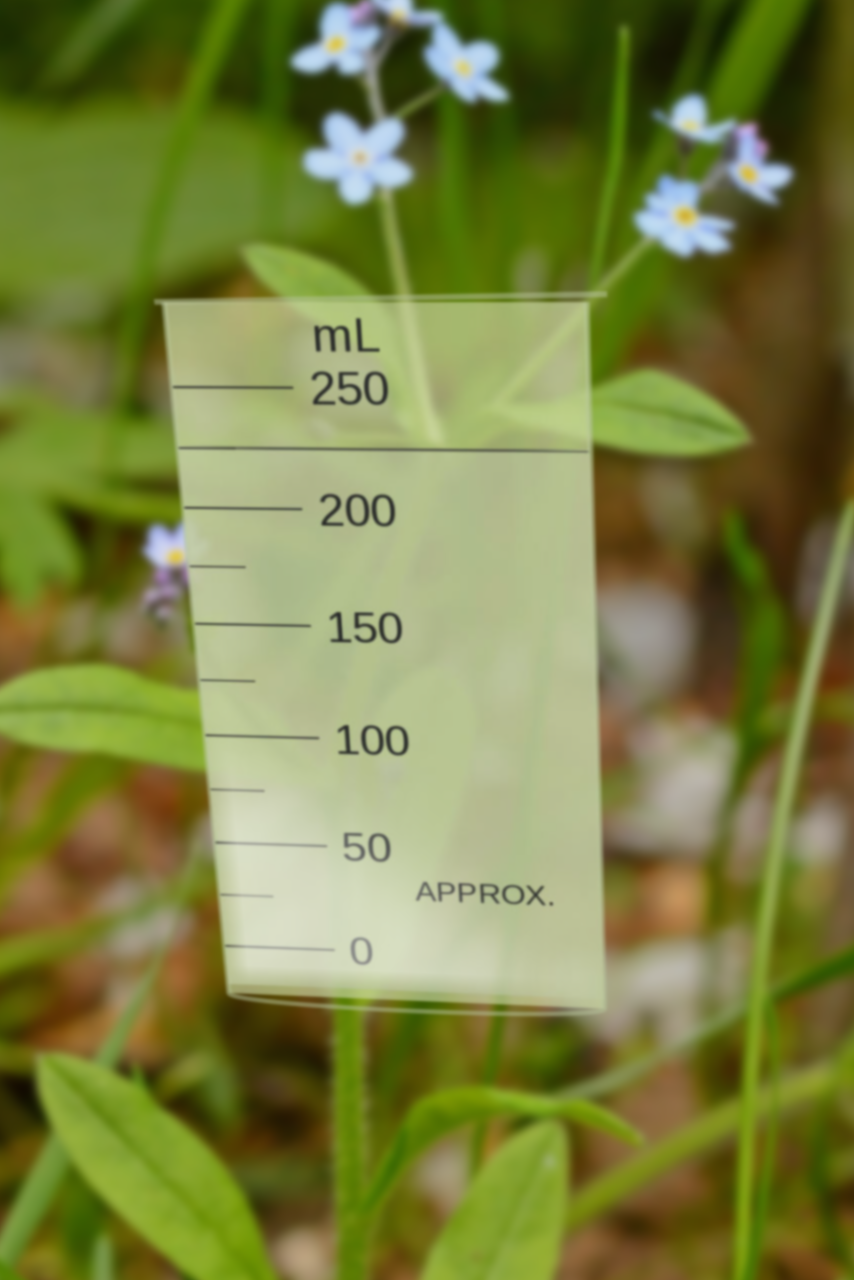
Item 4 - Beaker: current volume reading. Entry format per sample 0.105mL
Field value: 225mL
